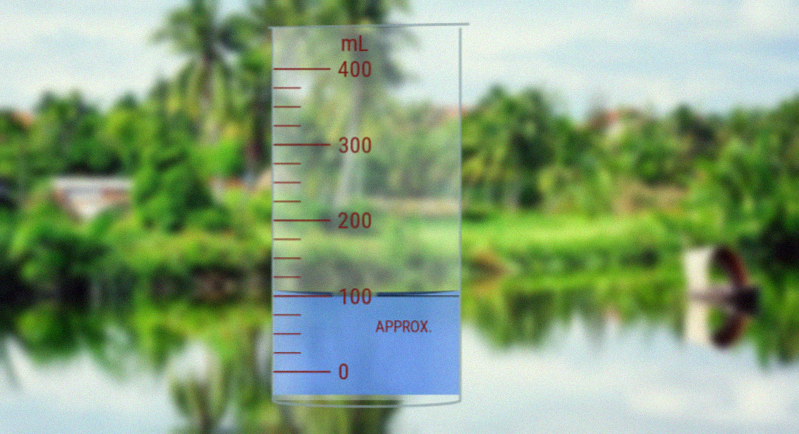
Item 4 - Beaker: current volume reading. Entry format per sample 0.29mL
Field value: 100mL
